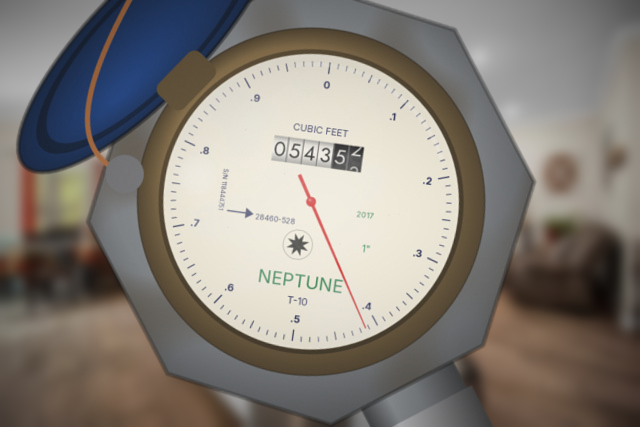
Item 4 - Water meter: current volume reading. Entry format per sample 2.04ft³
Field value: 54352.41ft³
